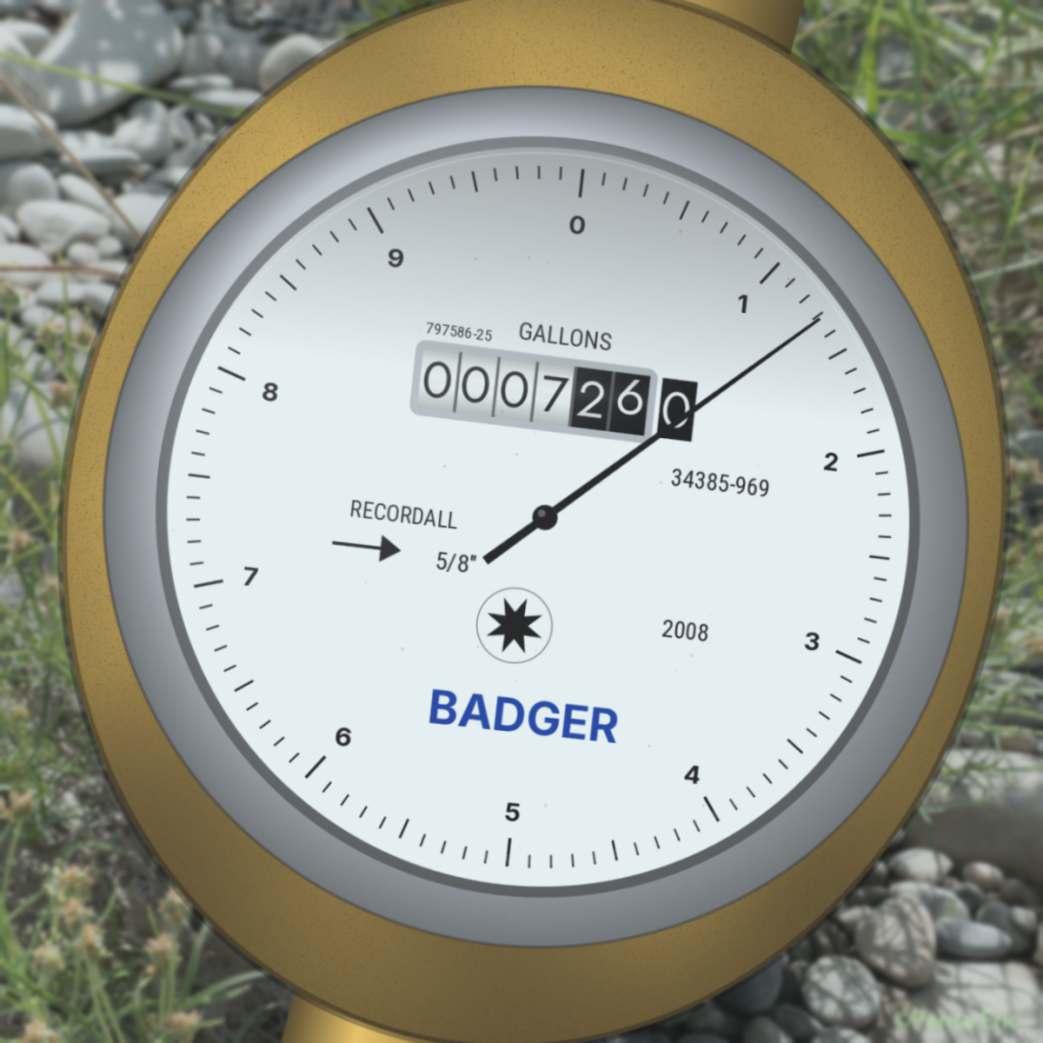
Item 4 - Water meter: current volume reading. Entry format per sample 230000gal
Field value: 7261.3gal
